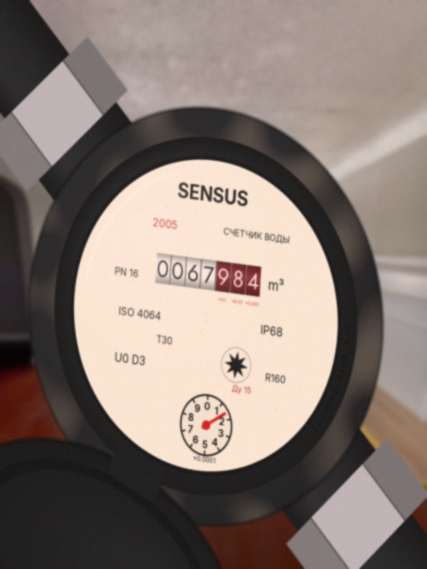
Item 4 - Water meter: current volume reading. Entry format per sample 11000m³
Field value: 67.9841m³
